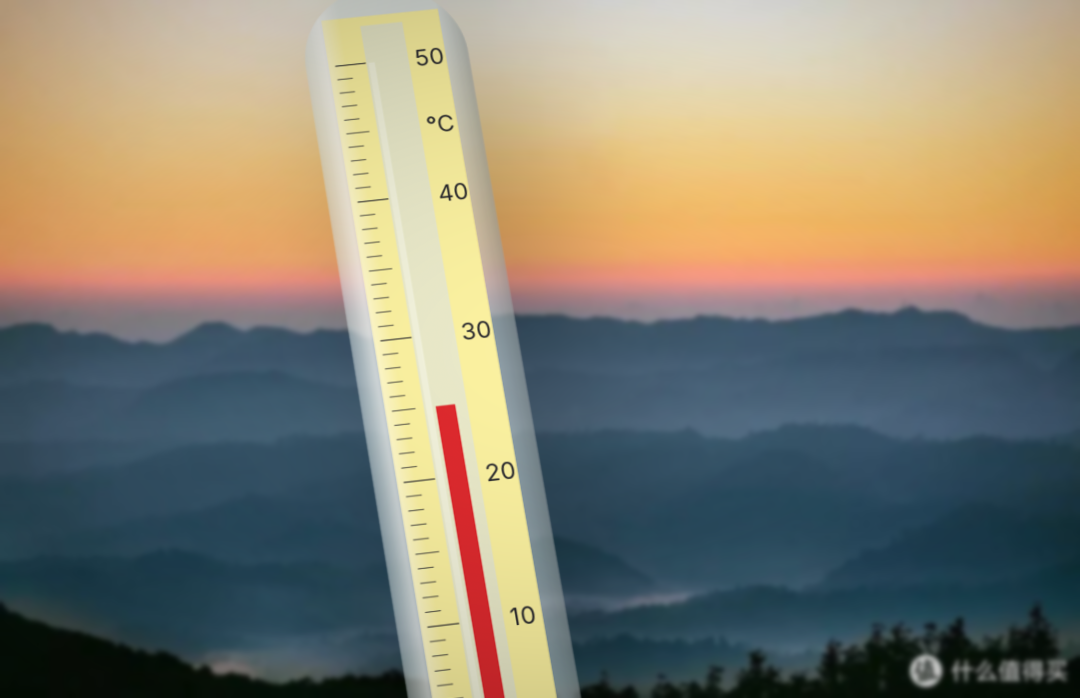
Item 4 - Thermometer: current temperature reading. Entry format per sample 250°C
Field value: 25°C
